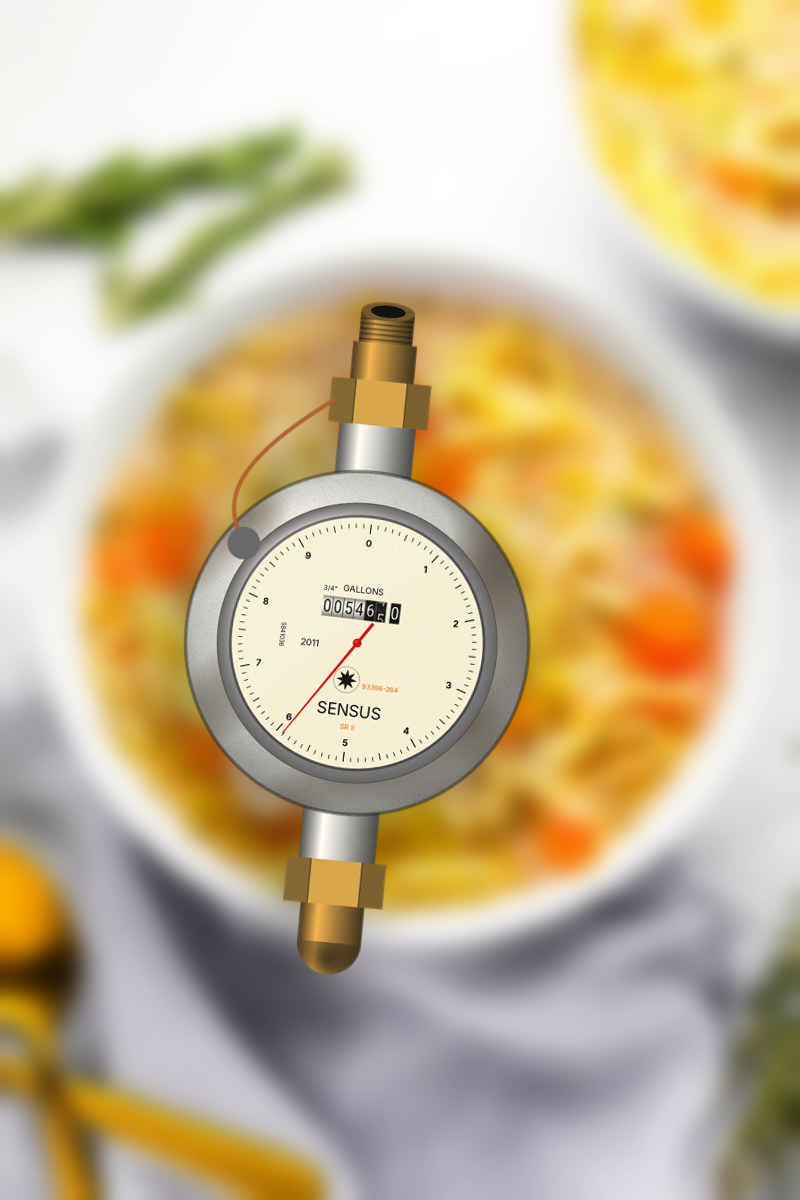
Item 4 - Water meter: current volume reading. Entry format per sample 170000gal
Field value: 54645.9gal
